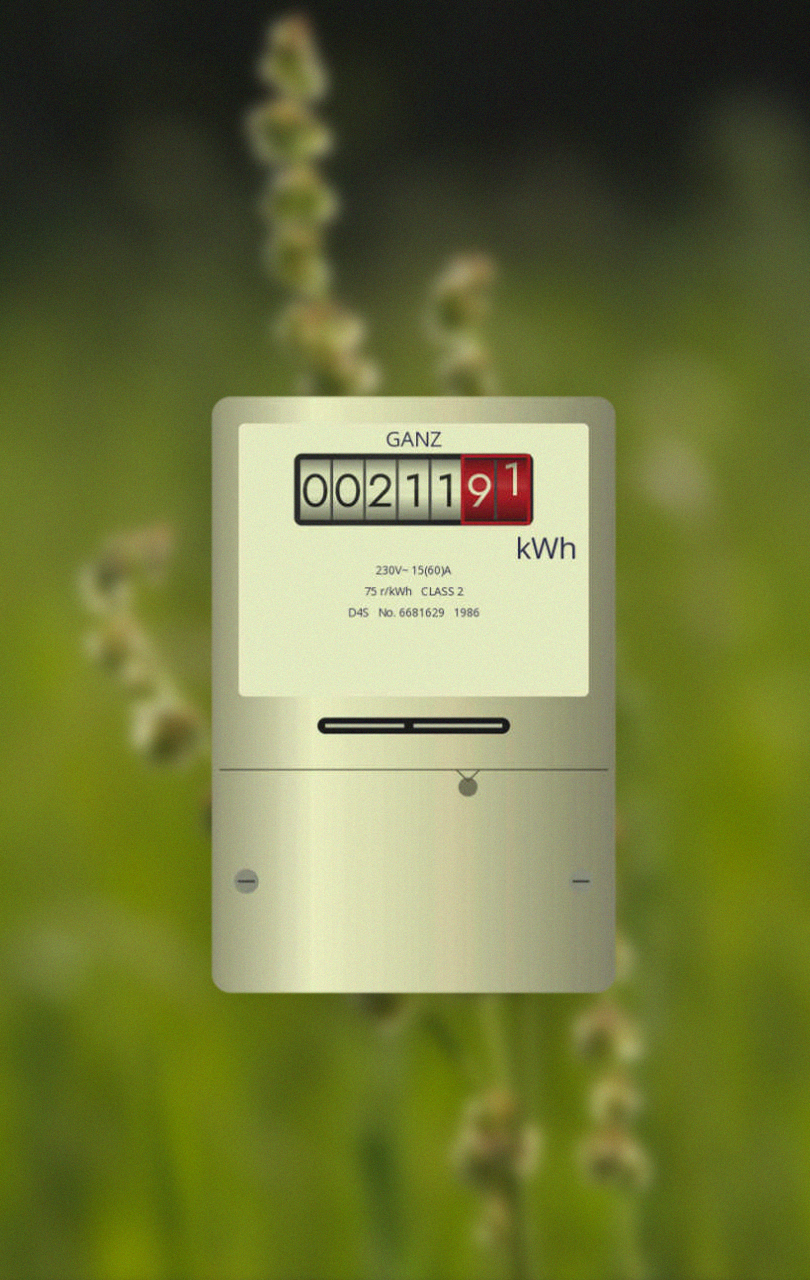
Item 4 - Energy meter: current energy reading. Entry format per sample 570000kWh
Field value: 211.91kWh
